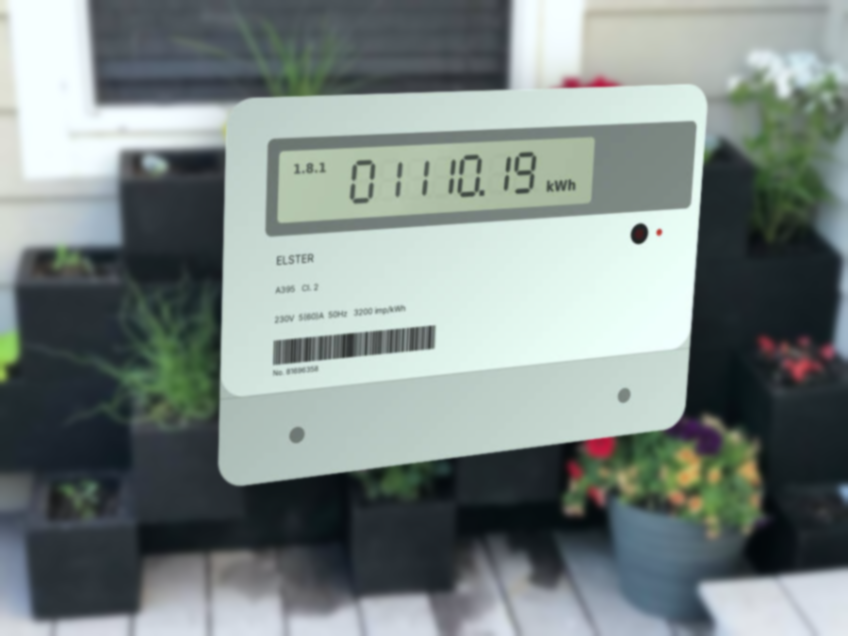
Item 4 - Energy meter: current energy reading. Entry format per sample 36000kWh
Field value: 1110.19kWh
